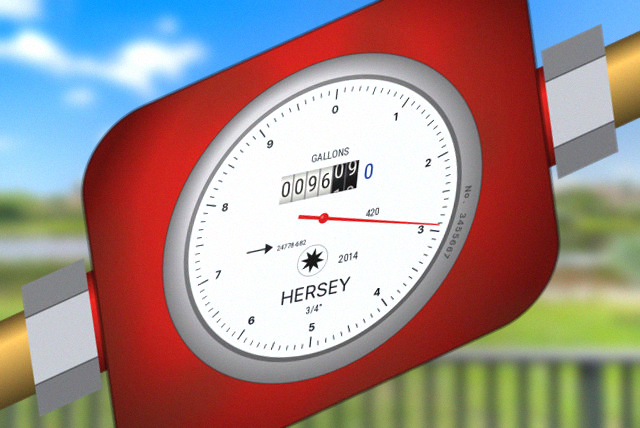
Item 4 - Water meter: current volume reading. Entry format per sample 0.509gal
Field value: 96092.9gal
